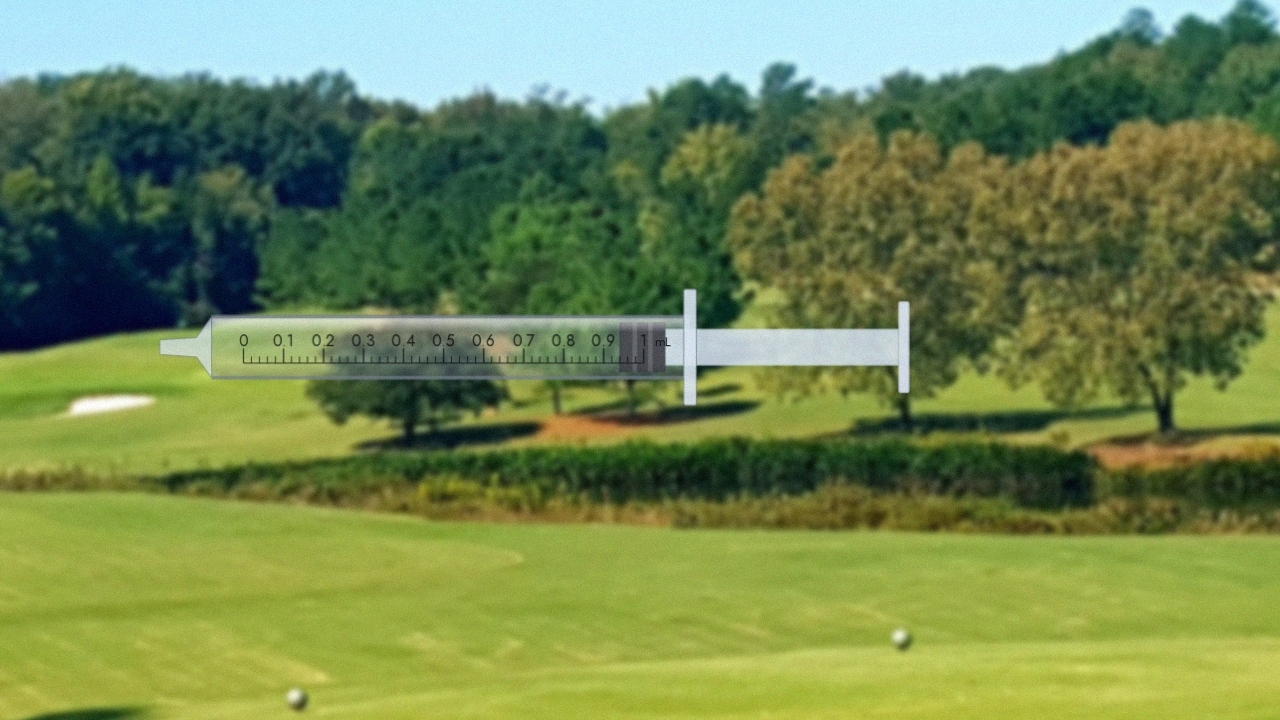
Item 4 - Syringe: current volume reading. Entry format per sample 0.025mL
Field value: 0.94mL
